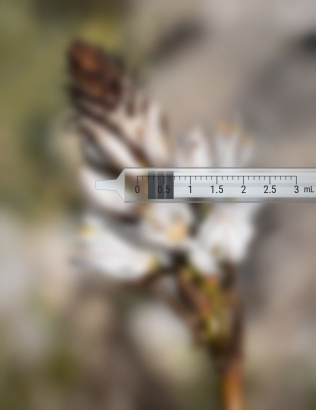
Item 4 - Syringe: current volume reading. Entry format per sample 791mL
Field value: 0.2mL
